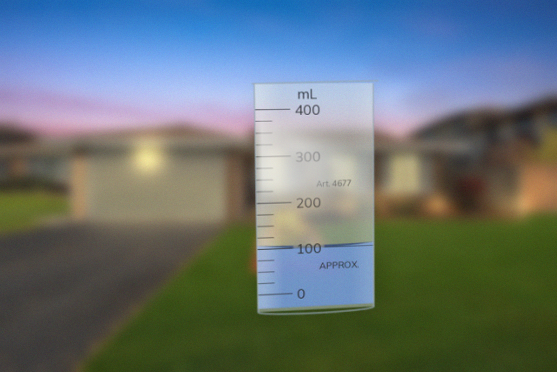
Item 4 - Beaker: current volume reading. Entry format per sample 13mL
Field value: 100mL
